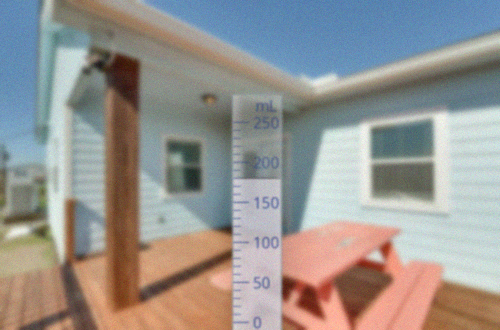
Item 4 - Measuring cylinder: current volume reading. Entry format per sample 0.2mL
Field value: 180mL
